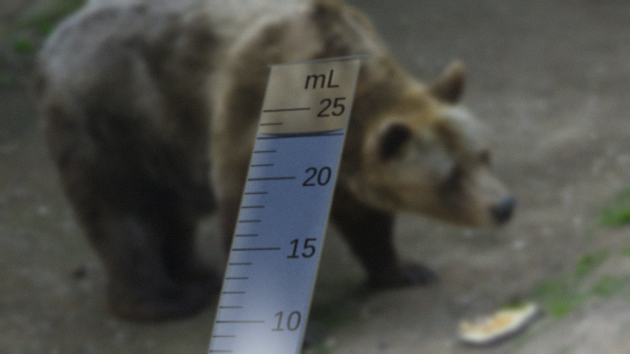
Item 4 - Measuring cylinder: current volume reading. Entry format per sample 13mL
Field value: 23mL
